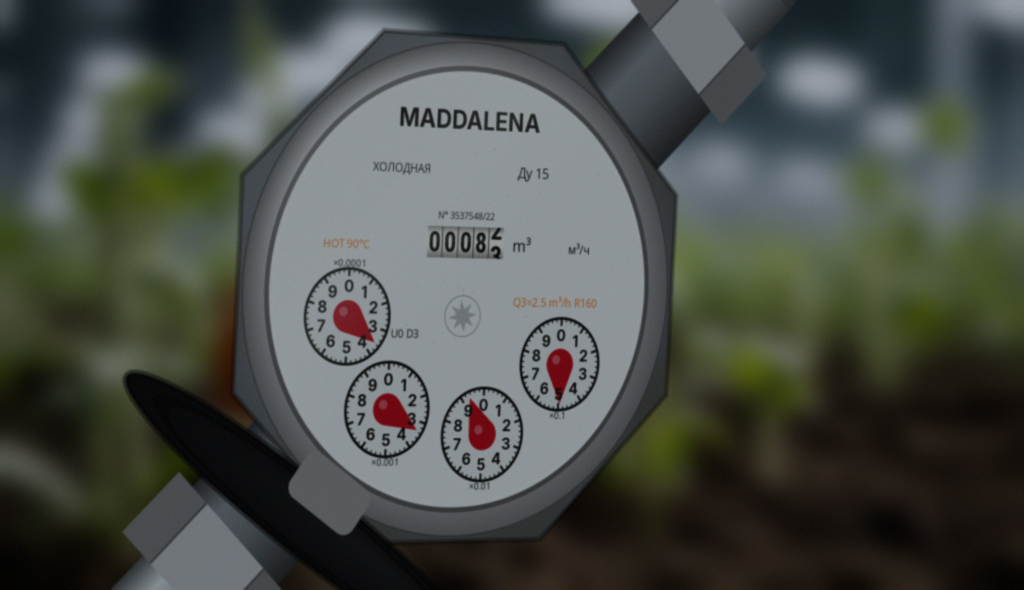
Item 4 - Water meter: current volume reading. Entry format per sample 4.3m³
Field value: 82.4933m³
